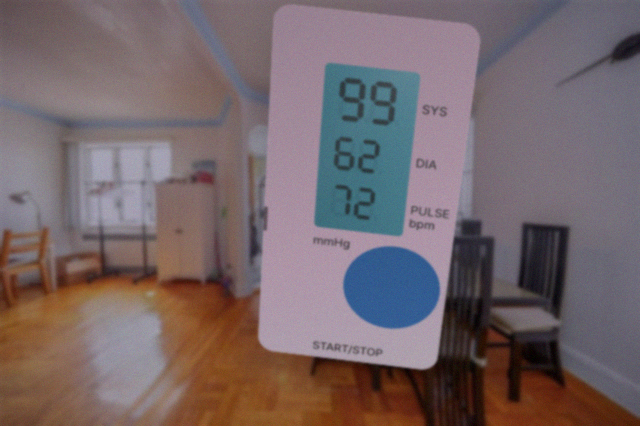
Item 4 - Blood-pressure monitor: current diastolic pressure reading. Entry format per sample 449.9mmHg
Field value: 62mmHg
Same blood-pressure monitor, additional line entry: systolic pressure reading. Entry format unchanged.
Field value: 99mmHg
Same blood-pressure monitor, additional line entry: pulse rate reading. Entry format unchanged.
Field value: 72bpm
